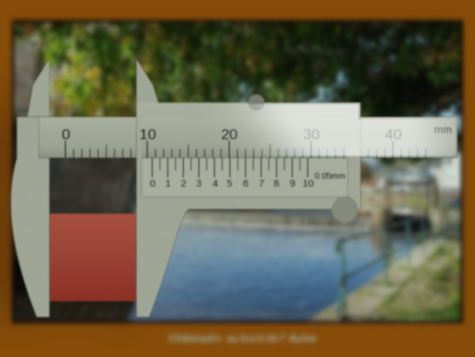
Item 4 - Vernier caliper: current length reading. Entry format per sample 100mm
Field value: 10.6mm
